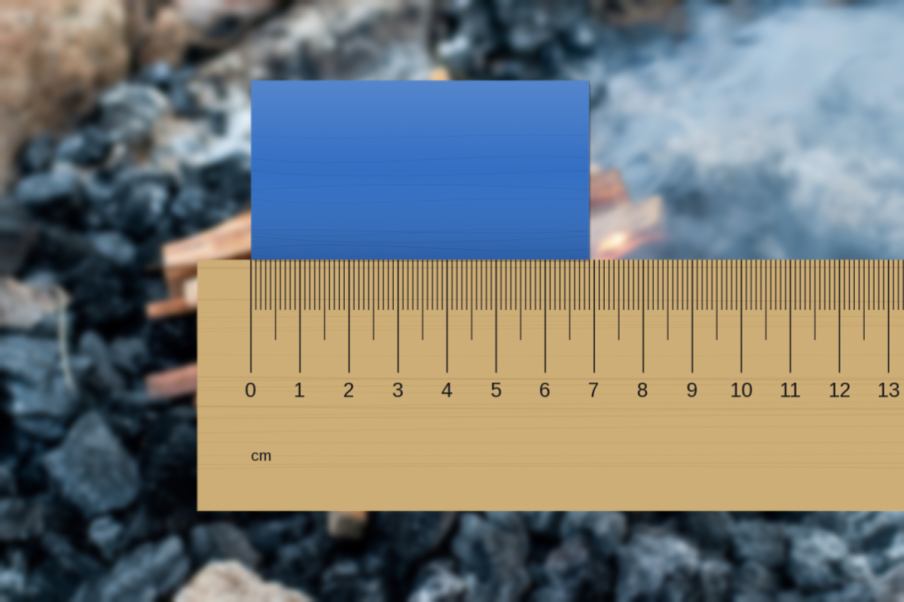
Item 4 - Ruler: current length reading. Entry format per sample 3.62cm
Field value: 6.9cm
